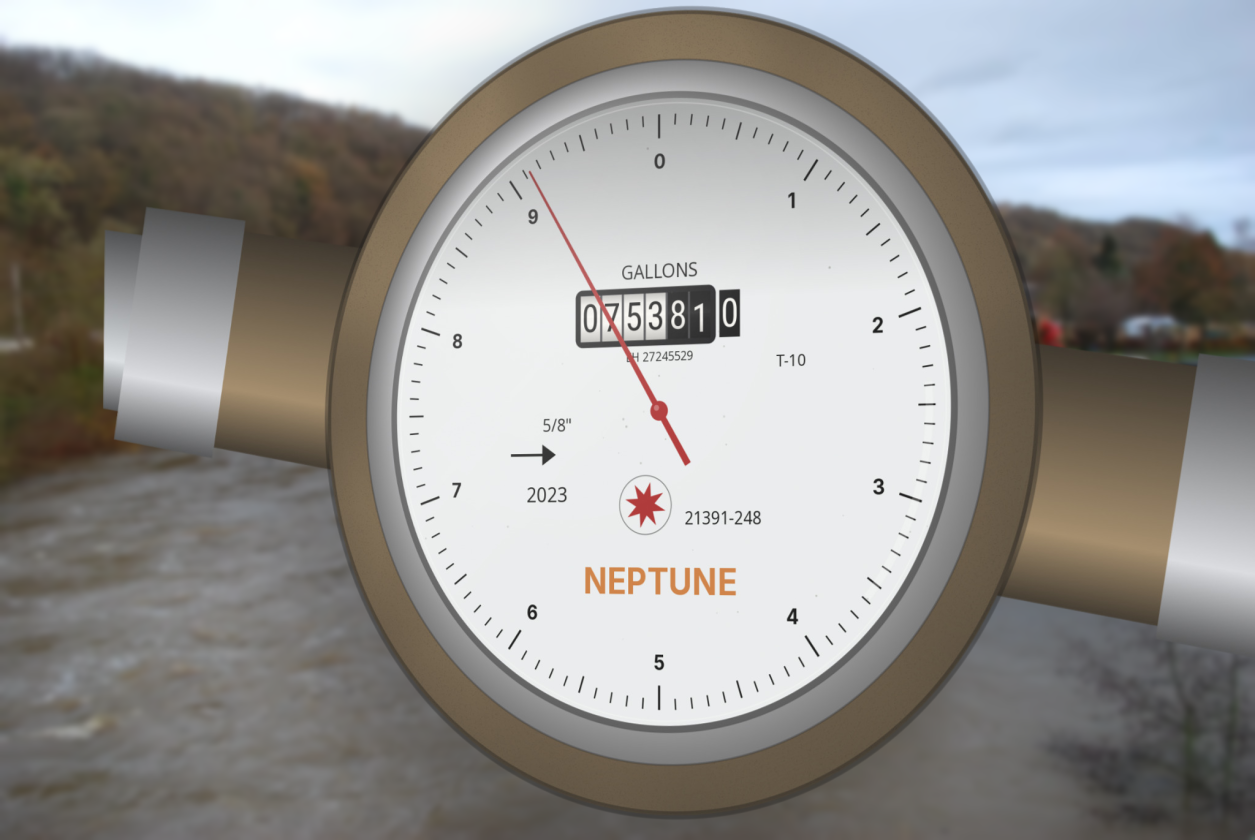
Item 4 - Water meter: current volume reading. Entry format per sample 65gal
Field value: 753809.1gal
